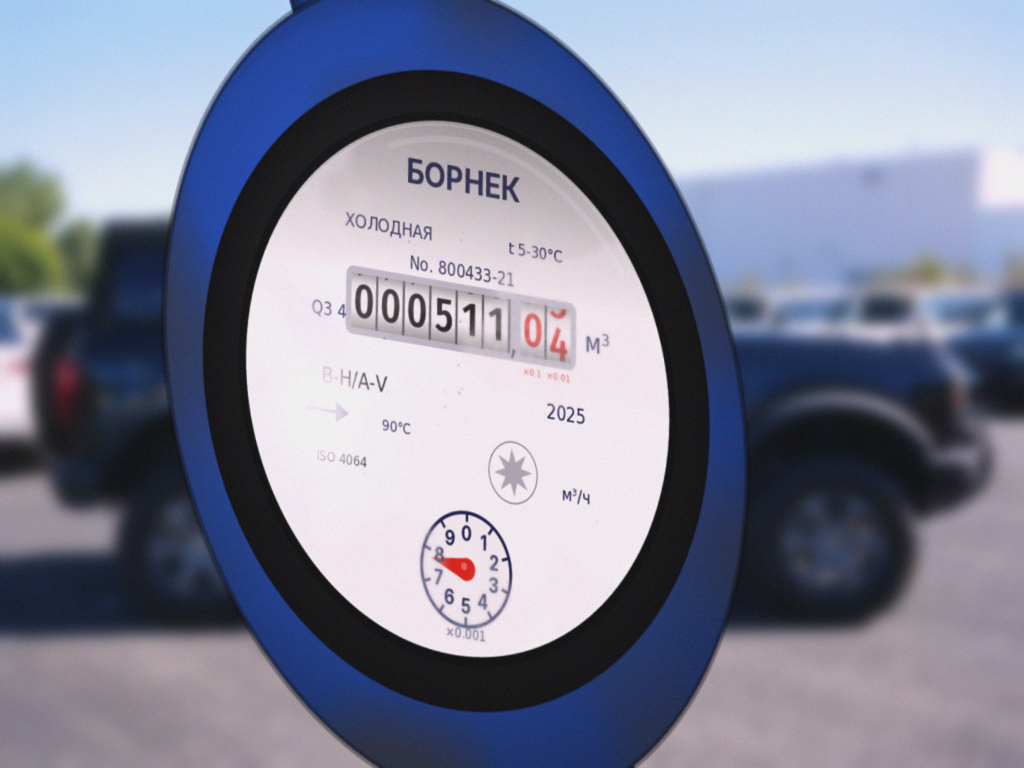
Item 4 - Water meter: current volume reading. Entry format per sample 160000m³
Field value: 511.037m³
